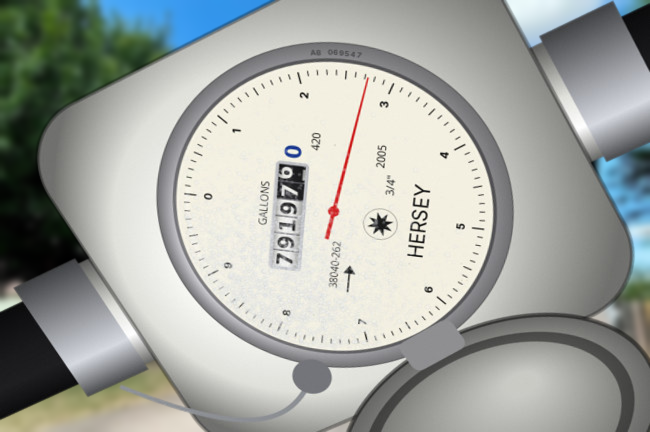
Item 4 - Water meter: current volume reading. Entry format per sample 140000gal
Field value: 7919762.7gal
